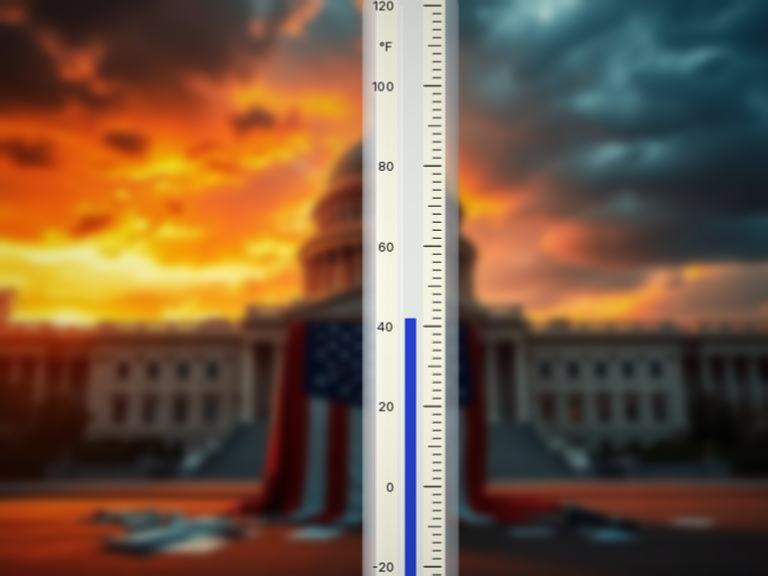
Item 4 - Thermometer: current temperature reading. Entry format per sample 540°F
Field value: 42°F
